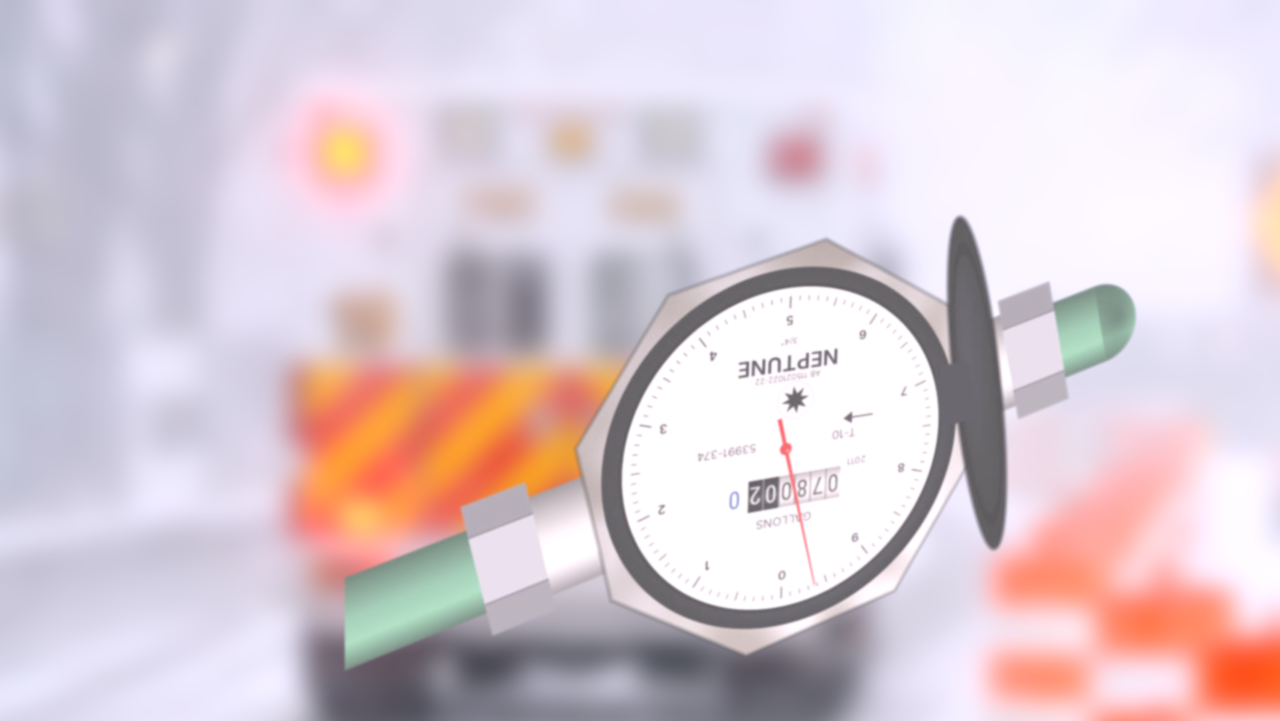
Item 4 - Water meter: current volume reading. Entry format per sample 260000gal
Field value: 780019.6gal
